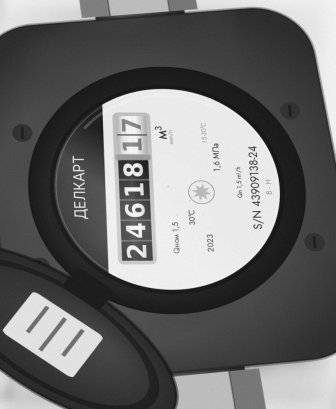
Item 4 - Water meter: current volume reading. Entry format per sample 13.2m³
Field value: 24618.17m³
